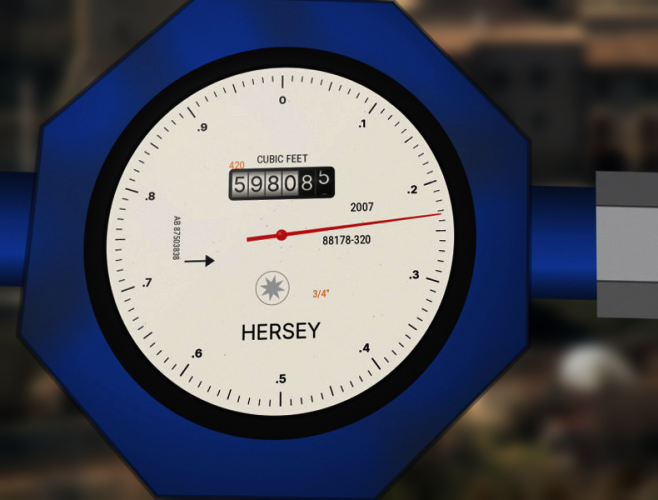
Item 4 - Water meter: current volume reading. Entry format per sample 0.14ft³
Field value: 598085.23ft³
